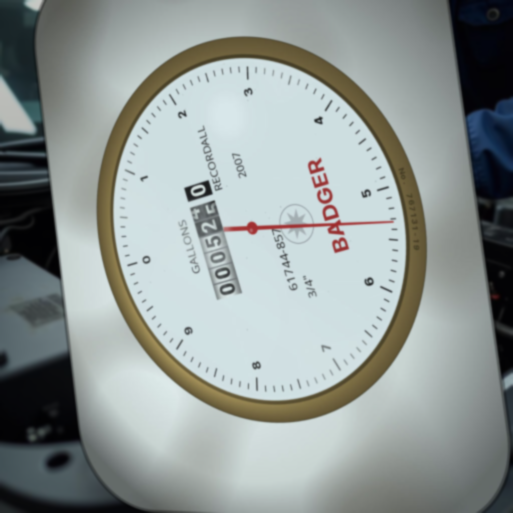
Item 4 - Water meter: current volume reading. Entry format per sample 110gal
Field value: 5245.3gal
